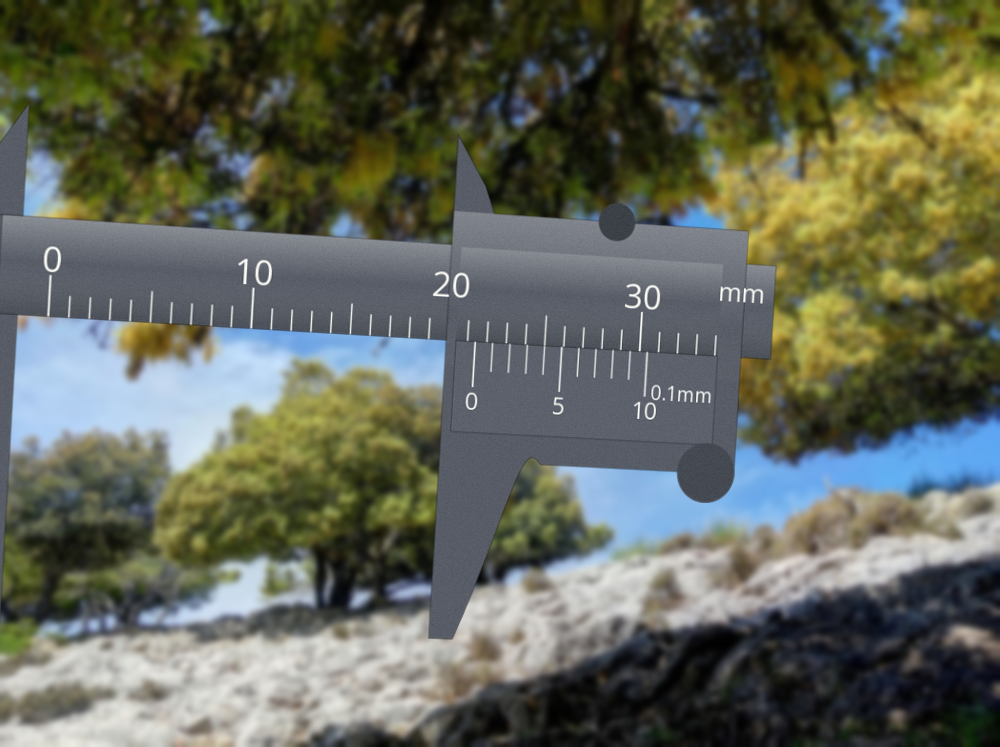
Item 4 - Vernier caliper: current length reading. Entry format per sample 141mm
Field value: 21.4mm
